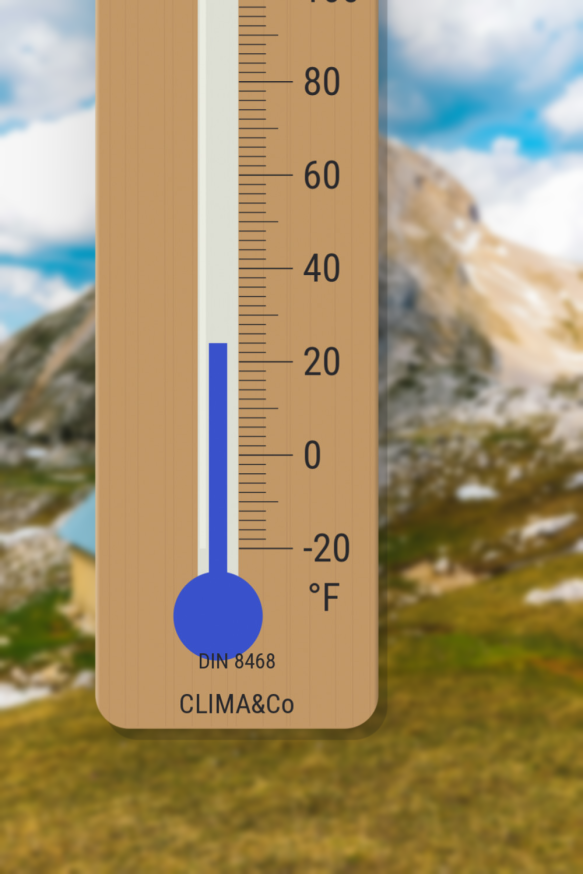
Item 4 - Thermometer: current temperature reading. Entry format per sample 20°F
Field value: 24°F
